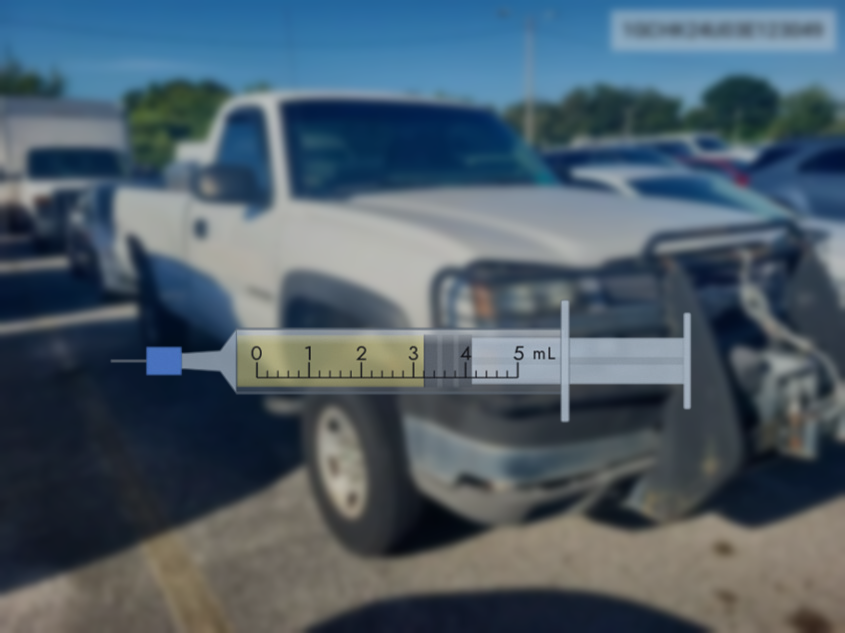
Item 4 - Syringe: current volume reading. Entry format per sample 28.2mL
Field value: 3.2mL
